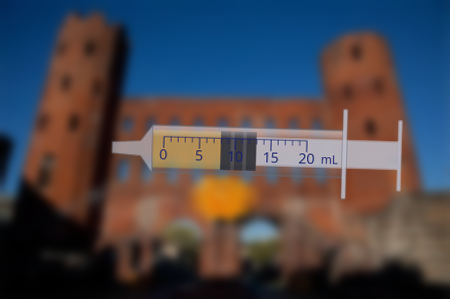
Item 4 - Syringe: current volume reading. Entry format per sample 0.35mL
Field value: 8mL
